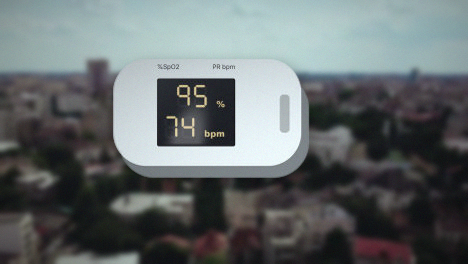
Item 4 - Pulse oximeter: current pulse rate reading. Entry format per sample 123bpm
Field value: 74bpm
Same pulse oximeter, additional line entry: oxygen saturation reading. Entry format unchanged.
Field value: 95%
